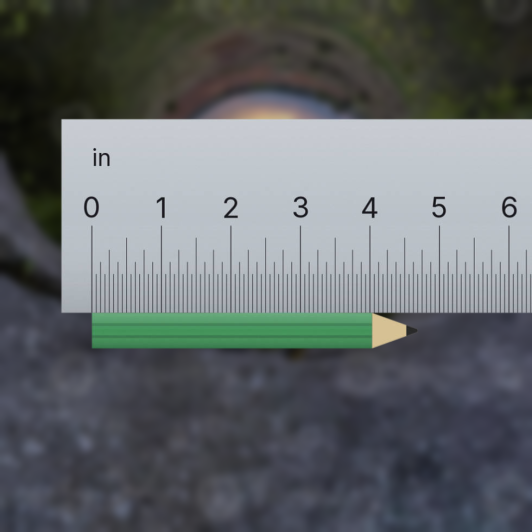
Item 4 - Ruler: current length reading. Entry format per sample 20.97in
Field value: 4.6875in
